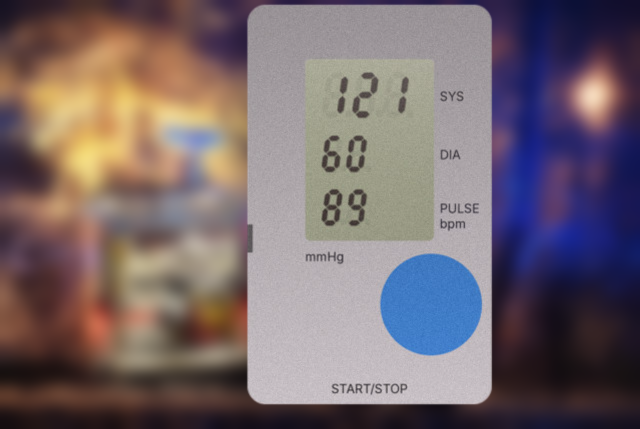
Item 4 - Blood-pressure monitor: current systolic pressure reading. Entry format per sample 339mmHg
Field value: 121mmHg
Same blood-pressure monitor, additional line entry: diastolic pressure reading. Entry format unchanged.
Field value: 60mmHg
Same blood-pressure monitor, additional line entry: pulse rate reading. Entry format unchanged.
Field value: 89bpm
